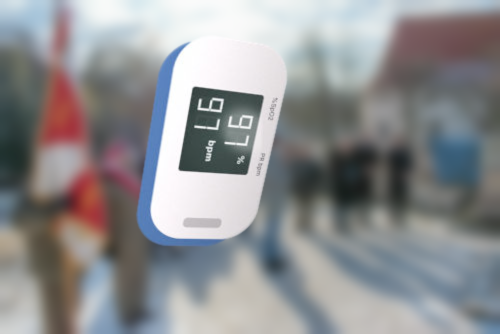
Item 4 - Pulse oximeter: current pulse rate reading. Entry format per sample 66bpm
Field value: 97bpm
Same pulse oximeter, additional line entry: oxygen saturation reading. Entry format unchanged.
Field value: 97%
